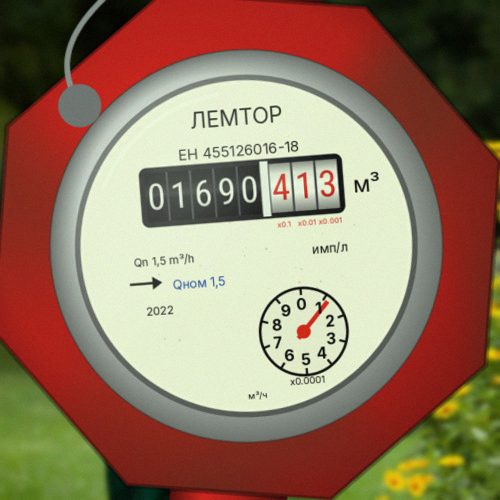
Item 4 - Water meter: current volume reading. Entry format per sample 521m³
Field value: 1690.4131m³
